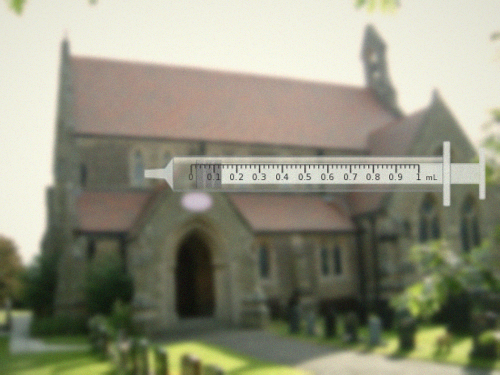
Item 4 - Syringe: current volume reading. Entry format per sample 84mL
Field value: 0.02mL
